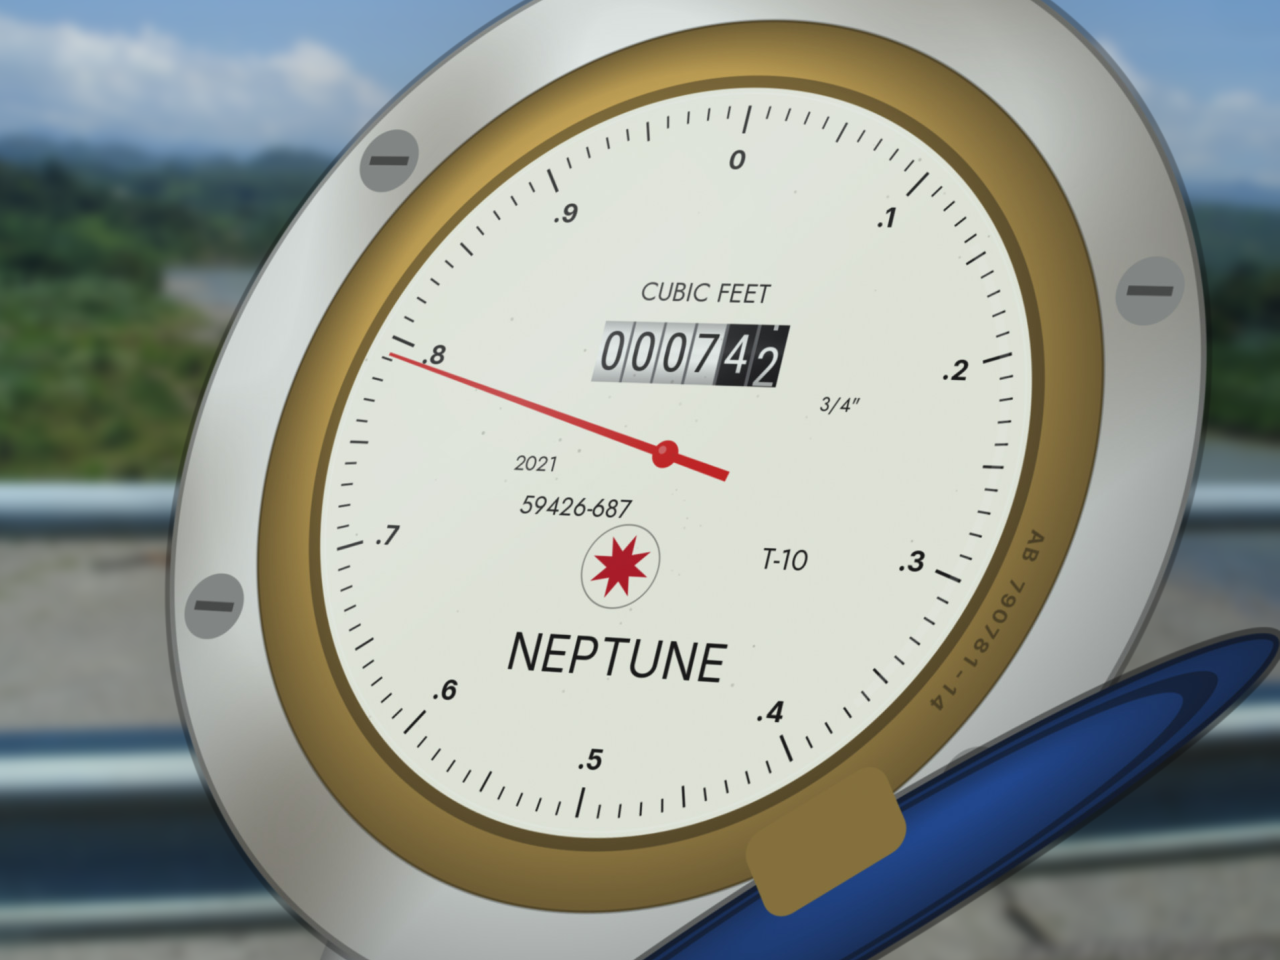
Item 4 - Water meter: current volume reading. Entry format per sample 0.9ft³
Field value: 741.79ft³
